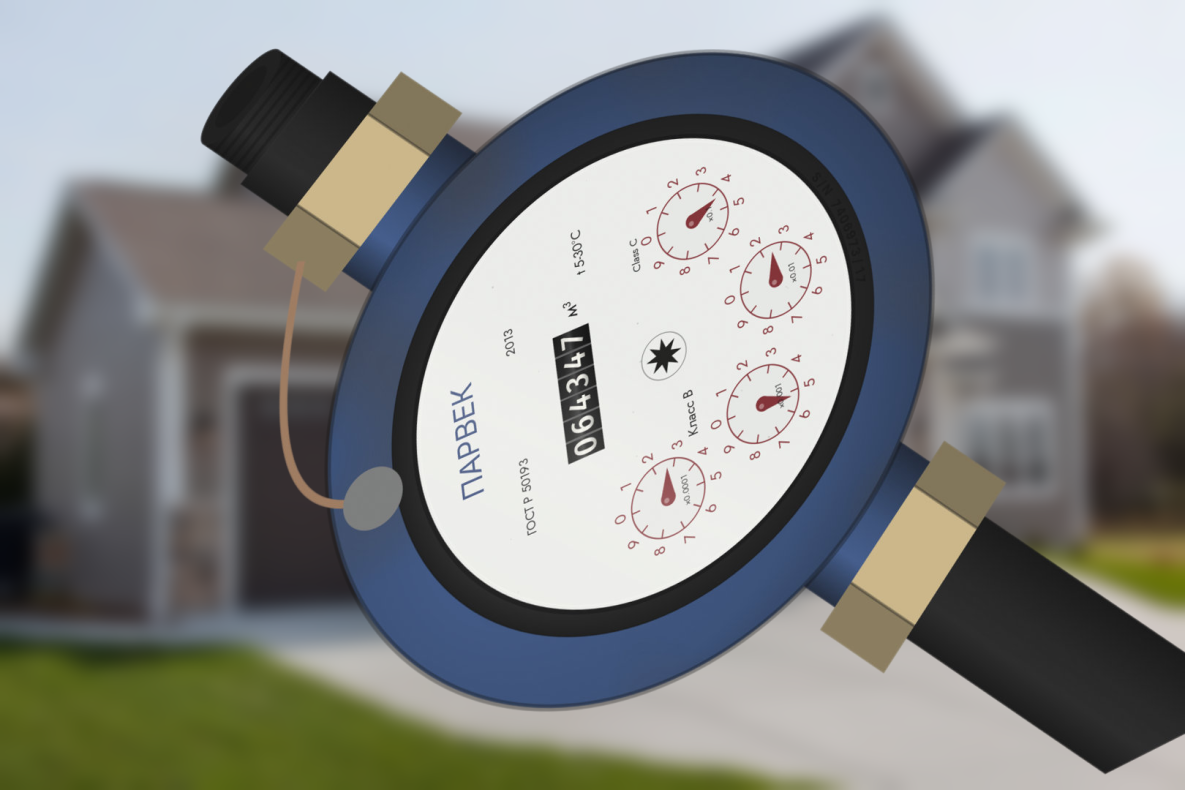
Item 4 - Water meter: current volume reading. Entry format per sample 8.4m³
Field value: 64347.4252m³
